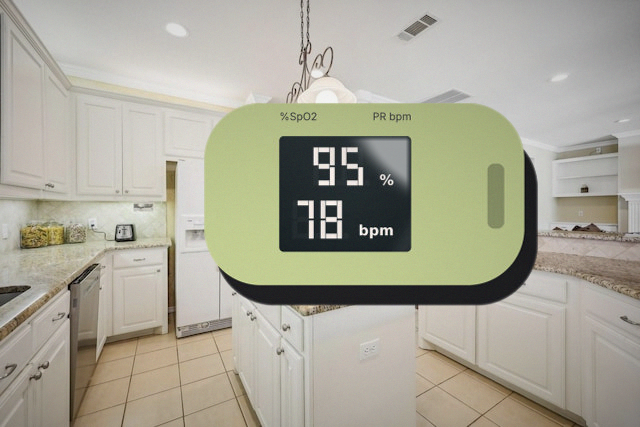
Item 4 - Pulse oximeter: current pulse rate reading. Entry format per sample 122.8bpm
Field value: 78bpm
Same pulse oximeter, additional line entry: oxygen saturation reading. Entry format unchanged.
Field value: 95%
